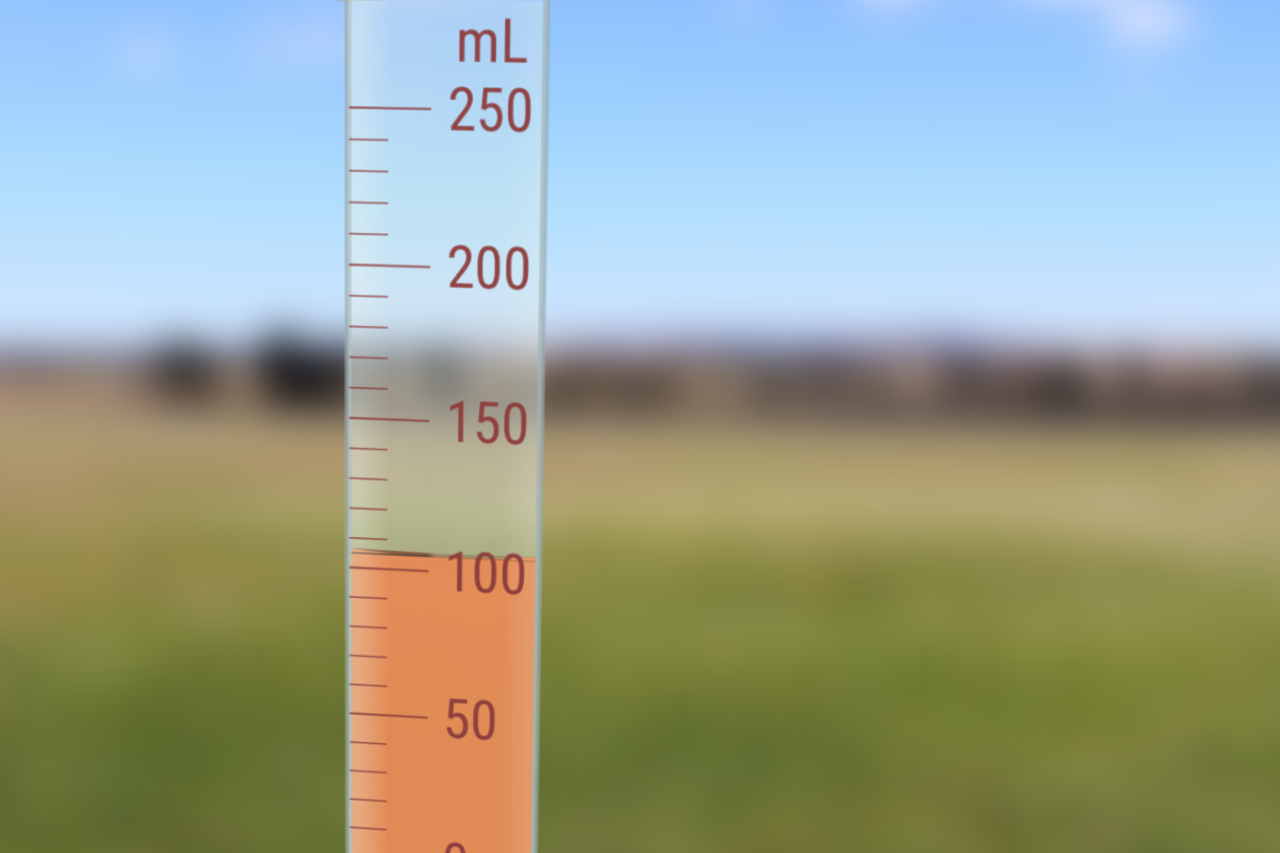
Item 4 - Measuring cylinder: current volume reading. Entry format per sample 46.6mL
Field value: 105mL
